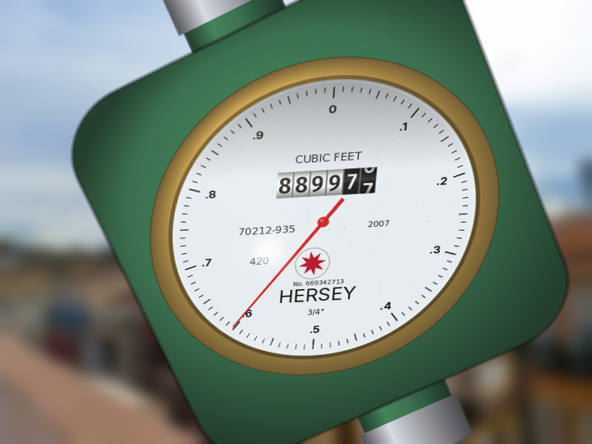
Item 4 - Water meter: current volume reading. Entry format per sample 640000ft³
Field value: 889976.60ft³
